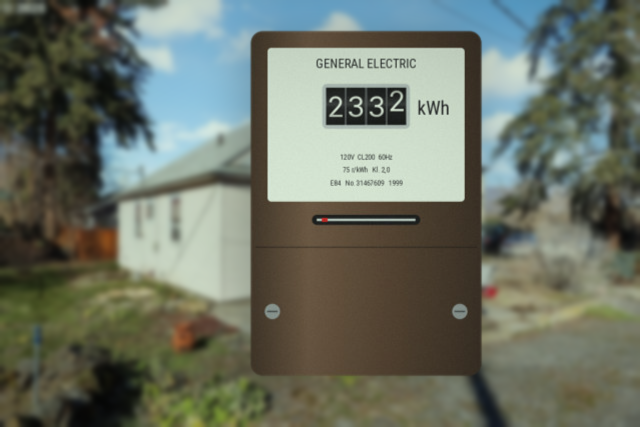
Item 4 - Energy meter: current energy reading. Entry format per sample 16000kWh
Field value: 2332kWh
